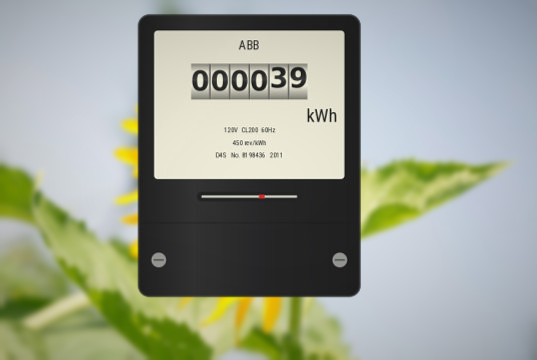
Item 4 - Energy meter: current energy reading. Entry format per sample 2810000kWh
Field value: 39kWh
